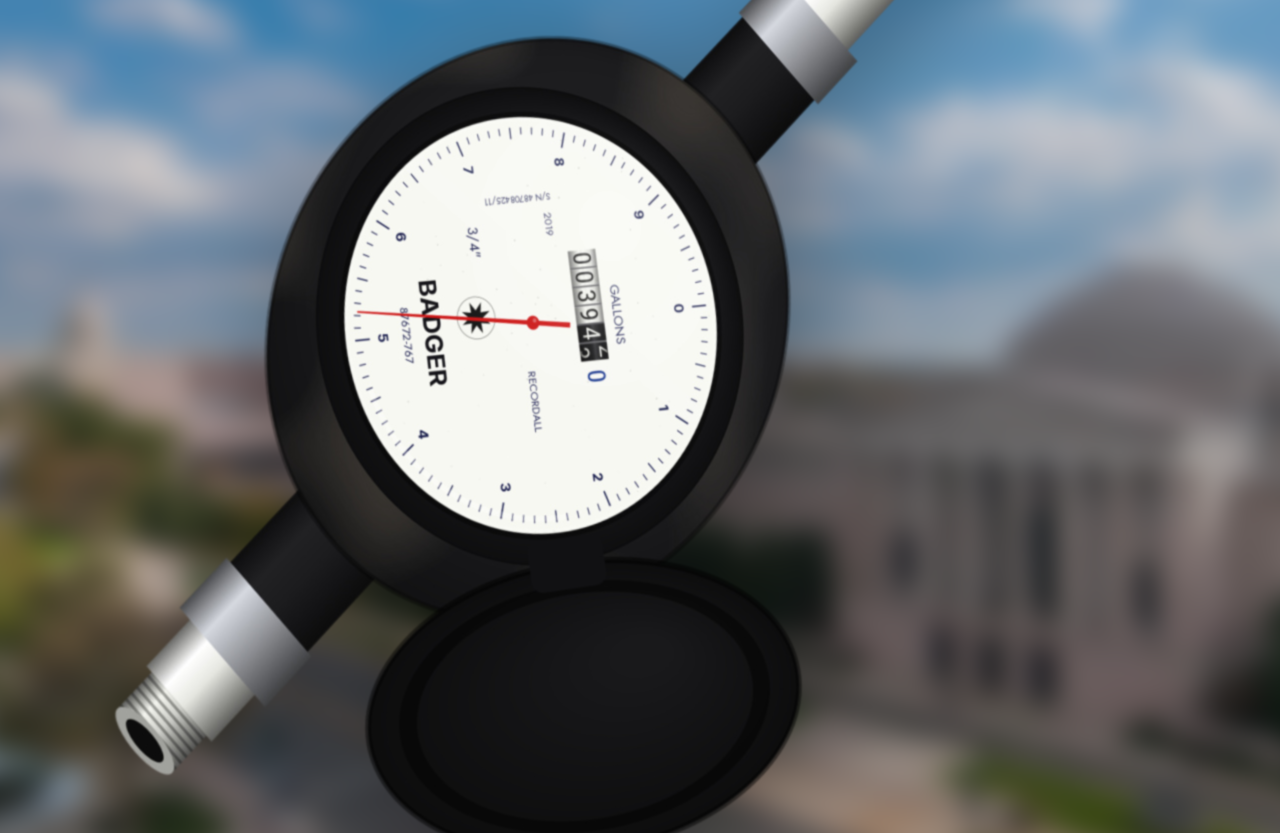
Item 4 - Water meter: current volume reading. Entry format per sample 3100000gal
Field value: 39425.2gal
